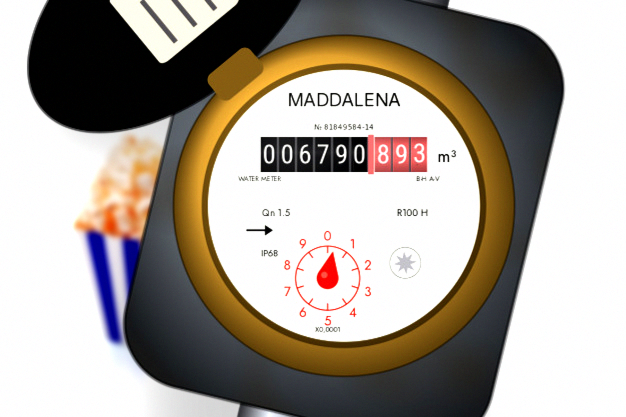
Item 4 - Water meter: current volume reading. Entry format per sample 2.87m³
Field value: 6790.8930m³
